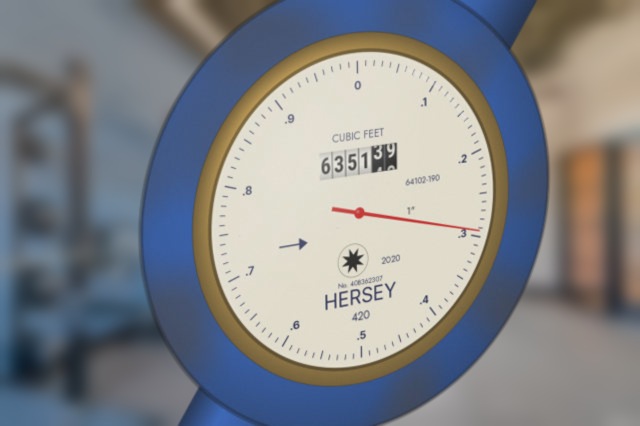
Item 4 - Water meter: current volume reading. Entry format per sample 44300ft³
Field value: 635139.29ft³
